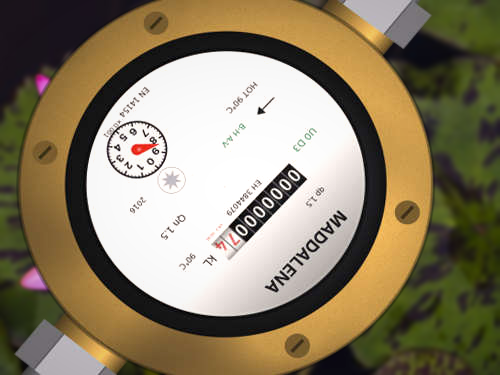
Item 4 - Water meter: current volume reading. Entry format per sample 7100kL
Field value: 0.738kL
